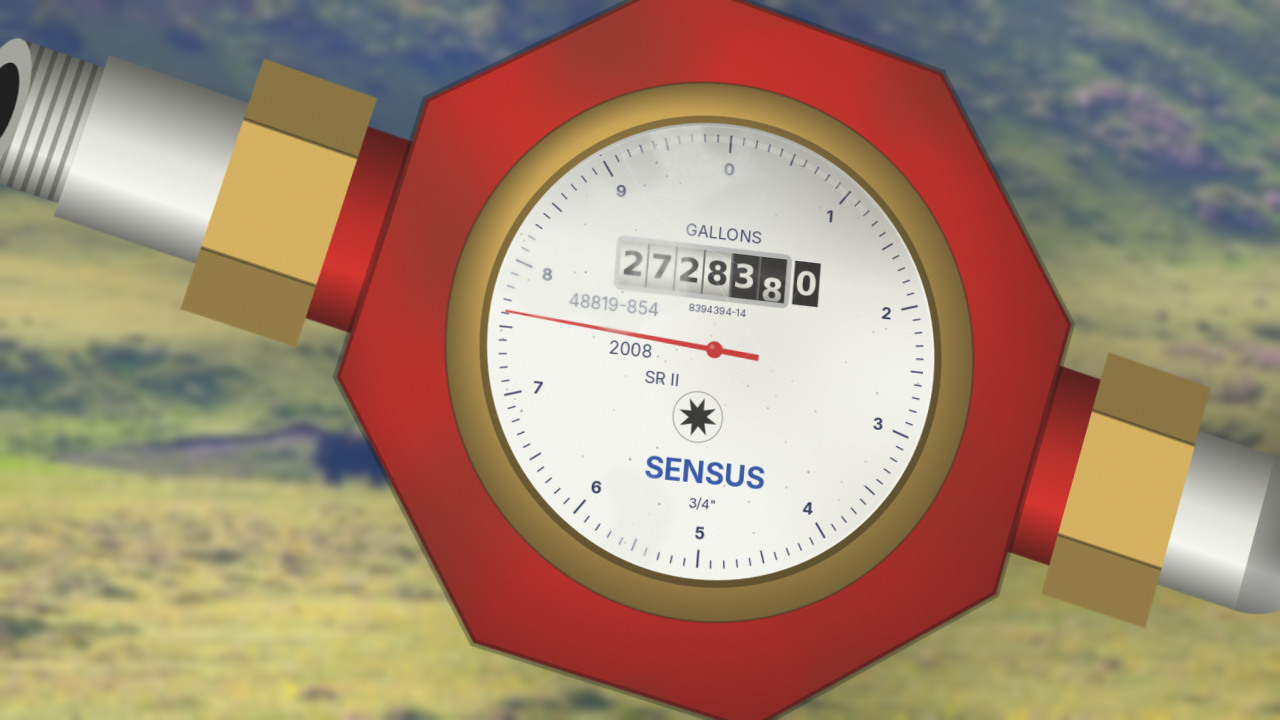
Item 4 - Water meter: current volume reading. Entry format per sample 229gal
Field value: 2728377.6gal
